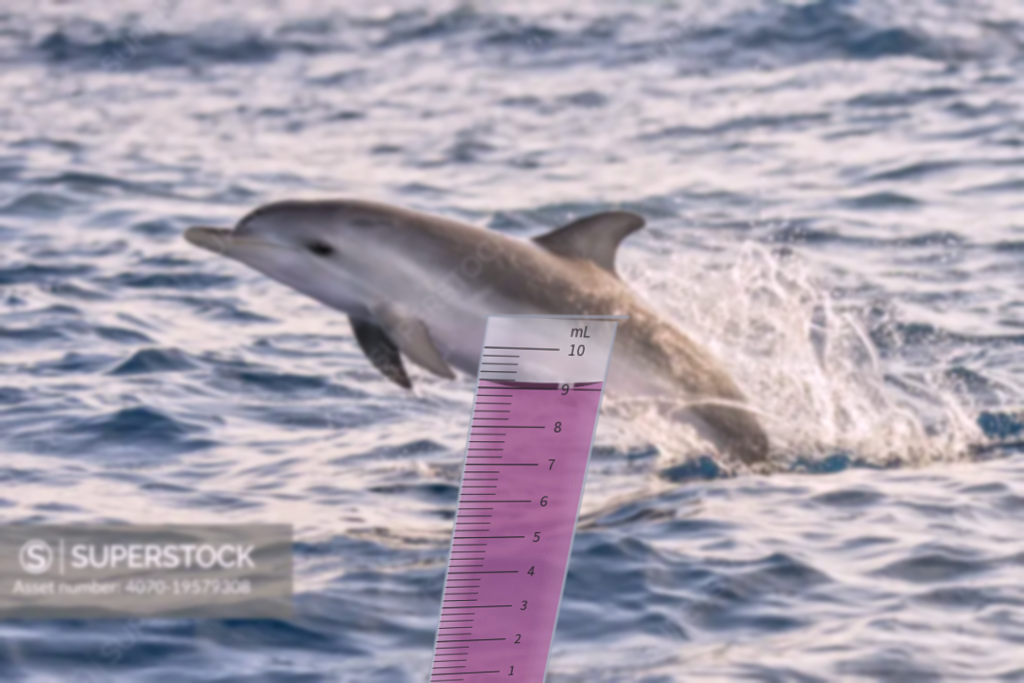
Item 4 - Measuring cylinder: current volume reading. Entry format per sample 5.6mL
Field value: 9mL
